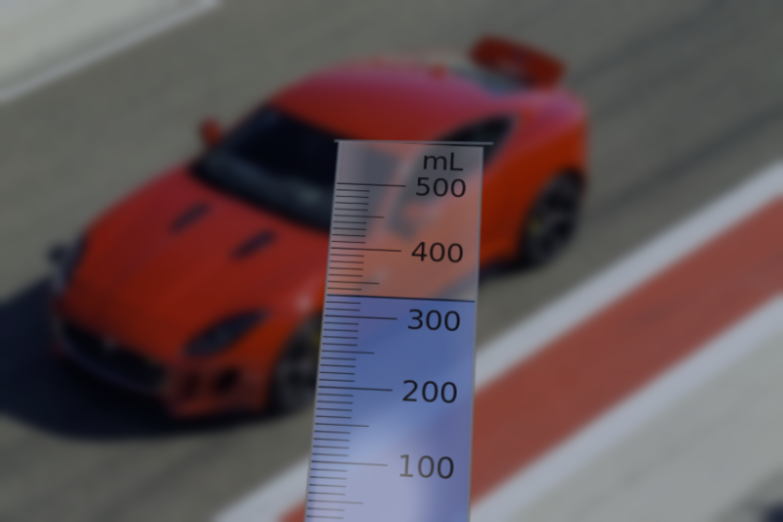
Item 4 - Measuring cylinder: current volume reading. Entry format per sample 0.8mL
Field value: 330mL
